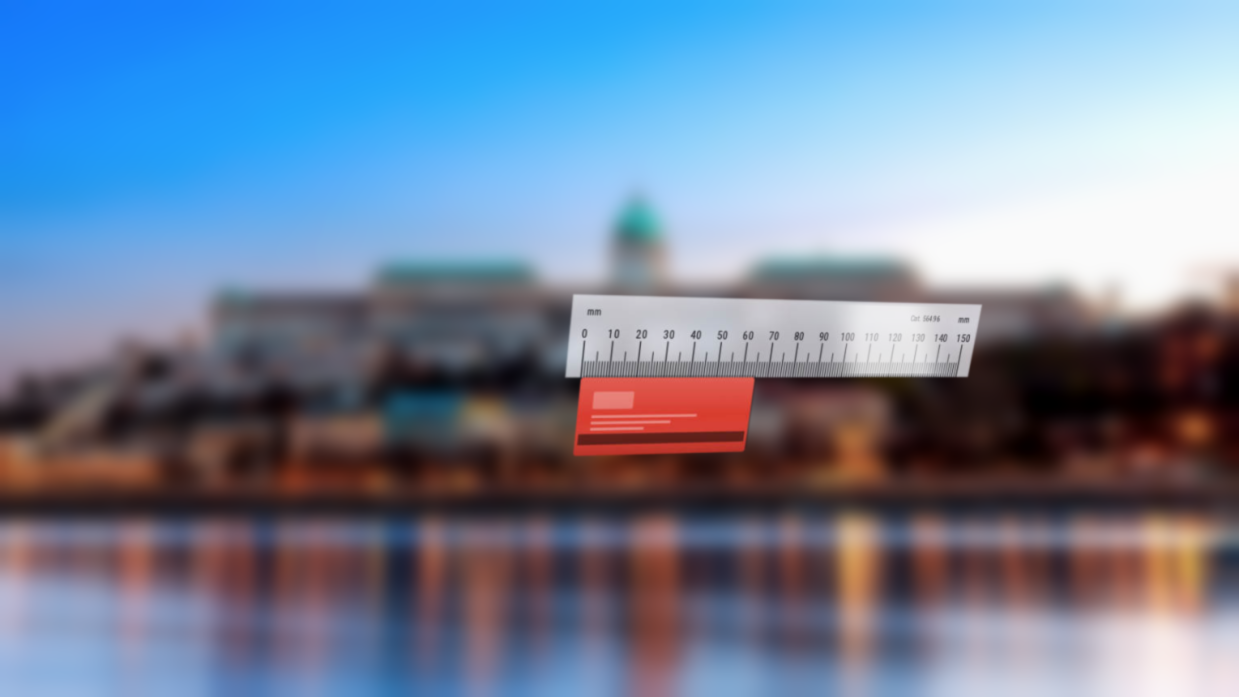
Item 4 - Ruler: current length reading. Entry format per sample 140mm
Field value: 65mm
